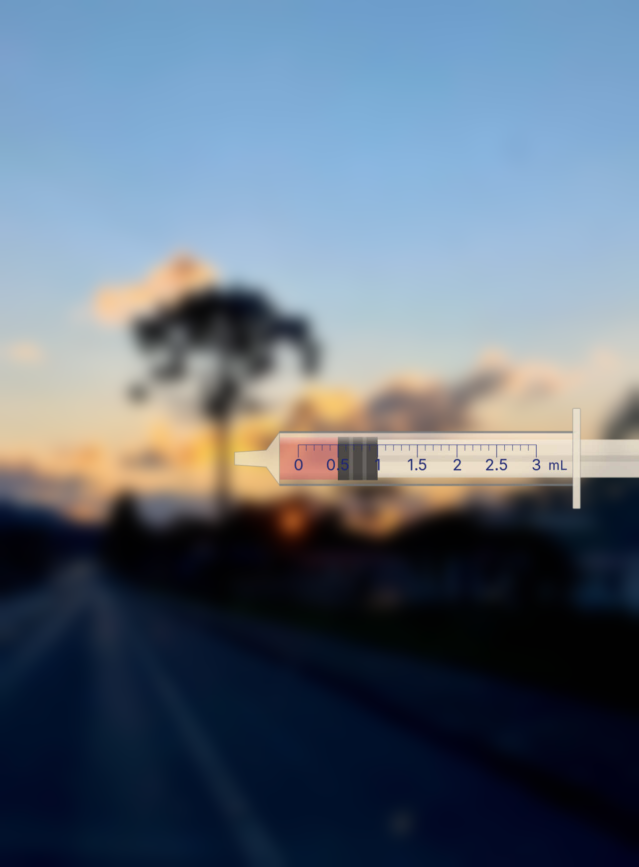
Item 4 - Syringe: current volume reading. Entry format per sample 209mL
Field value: 0.5mL
